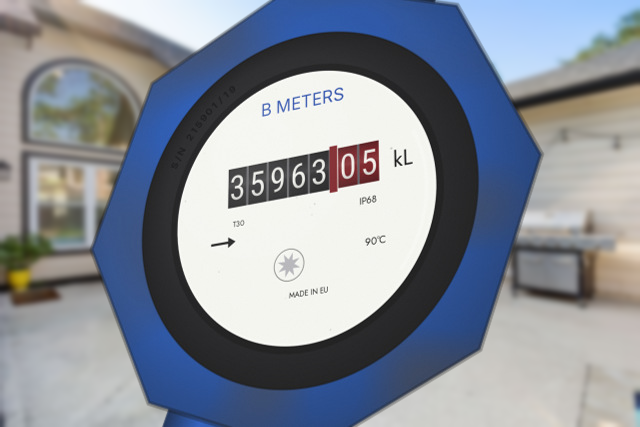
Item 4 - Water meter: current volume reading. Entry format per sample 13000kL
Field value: 35963.05kL
